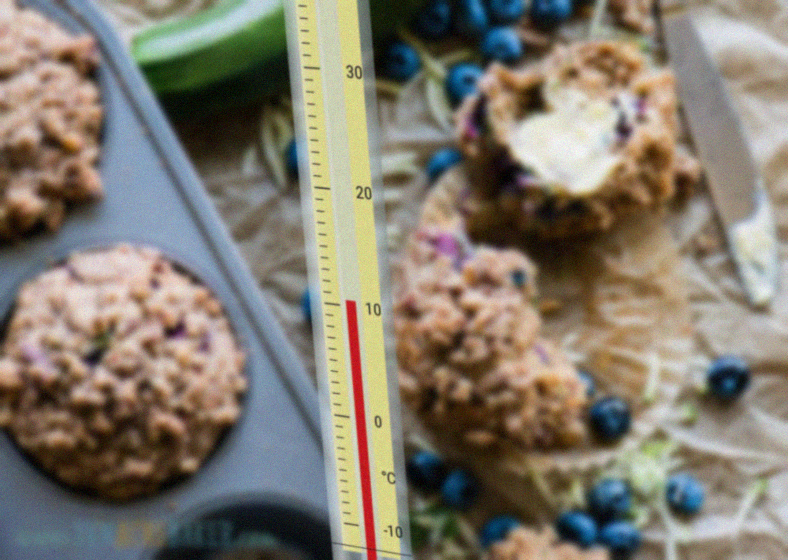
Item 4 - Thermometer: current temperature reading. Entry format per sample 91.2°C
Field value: 10.5°C
